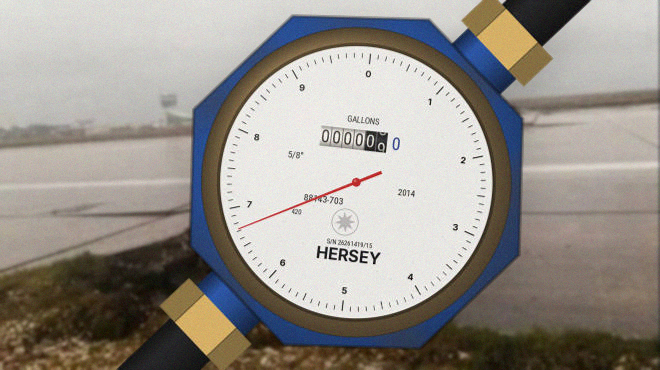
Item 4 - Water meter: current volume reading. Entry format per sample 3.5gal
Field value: 86.7gal
